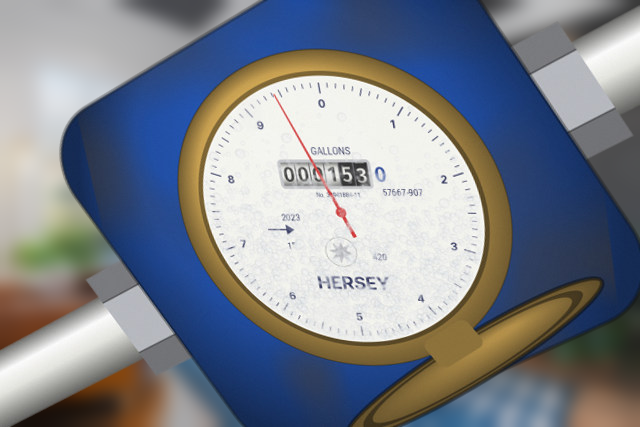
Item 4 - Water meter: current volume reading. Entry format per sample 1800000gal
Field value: 1529.4gal
